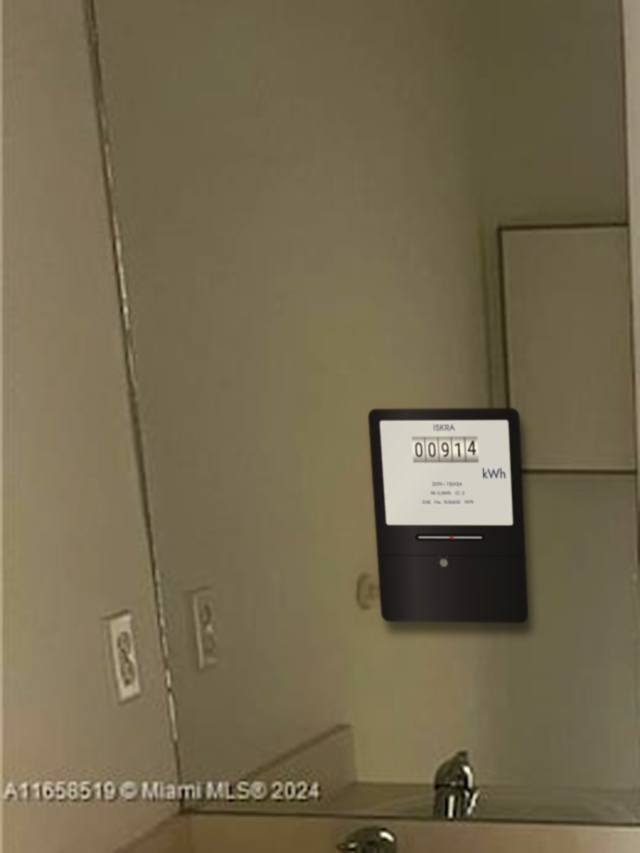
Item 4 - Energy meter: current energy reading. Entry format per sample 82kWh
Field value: 914kWh
